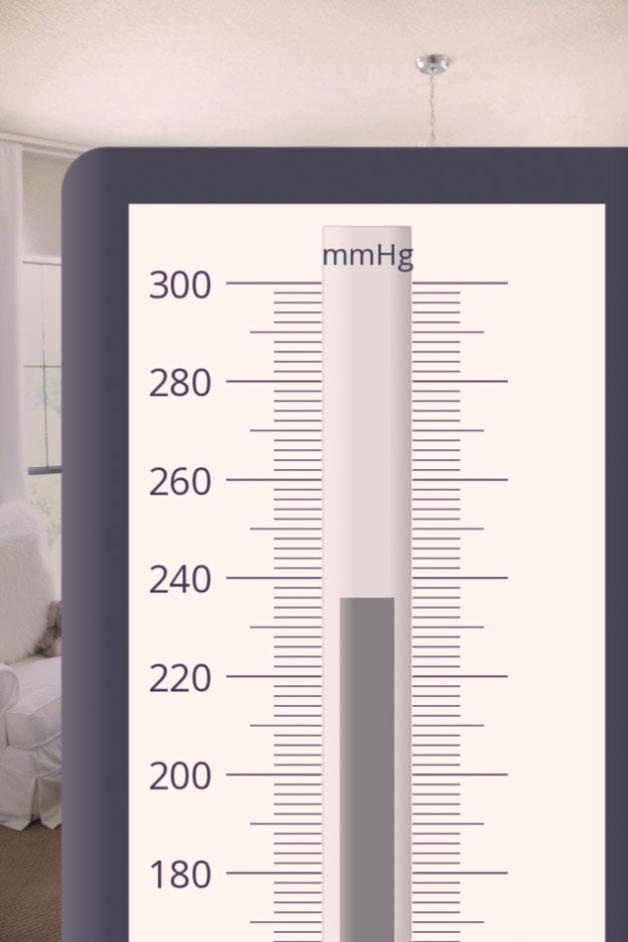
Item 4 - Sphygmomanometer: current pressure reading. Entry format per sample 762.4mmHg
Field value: 236mmHg
